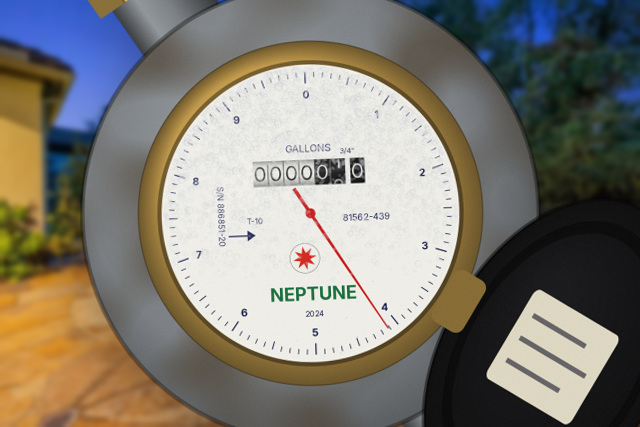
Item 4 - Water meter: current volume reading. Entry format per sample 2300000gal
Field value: 14.1gal
